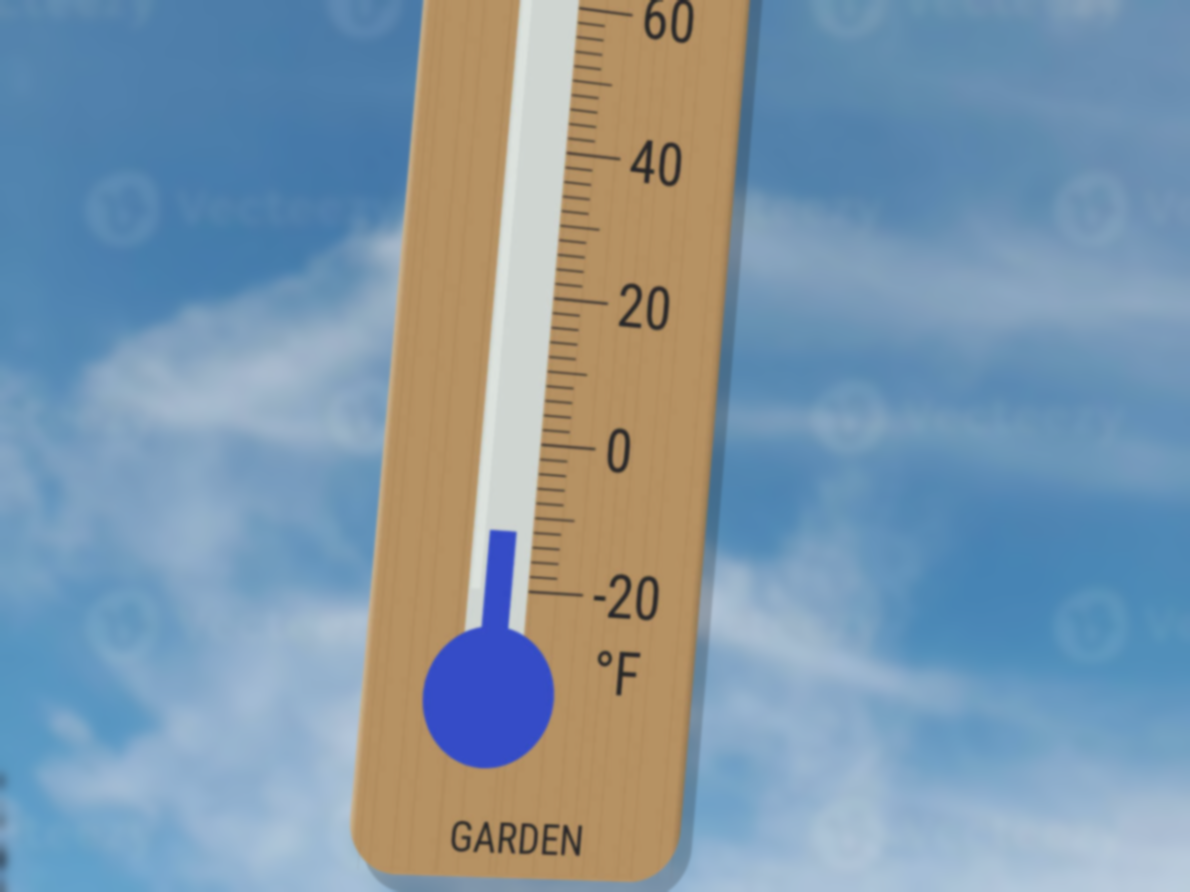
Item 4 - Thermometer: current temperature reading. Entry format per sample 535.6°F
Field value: -12°F
